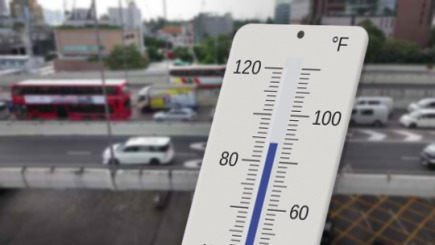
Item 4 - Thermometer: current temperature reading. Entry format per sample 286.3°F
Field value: 88°F
